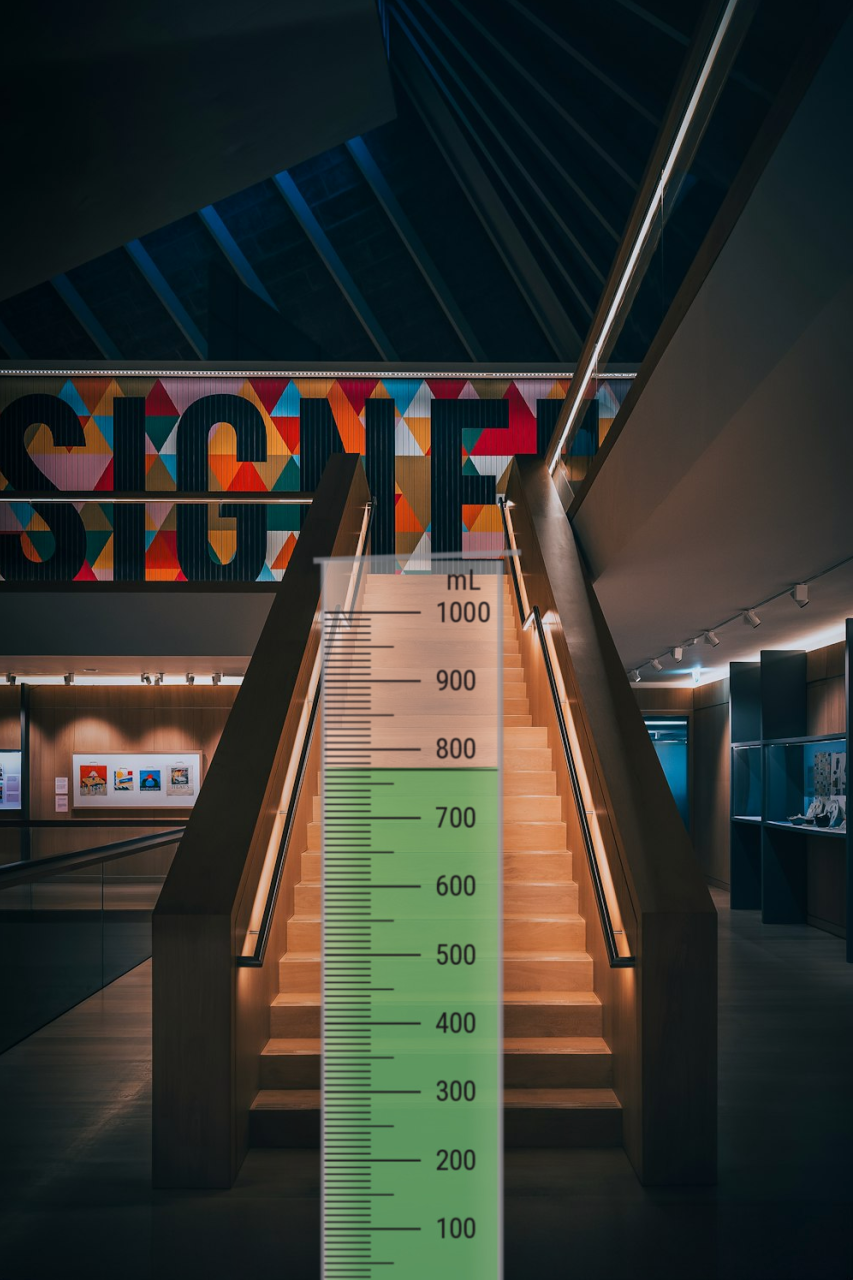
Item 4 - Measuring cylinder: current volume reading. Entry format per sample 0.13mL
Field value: 770mL
